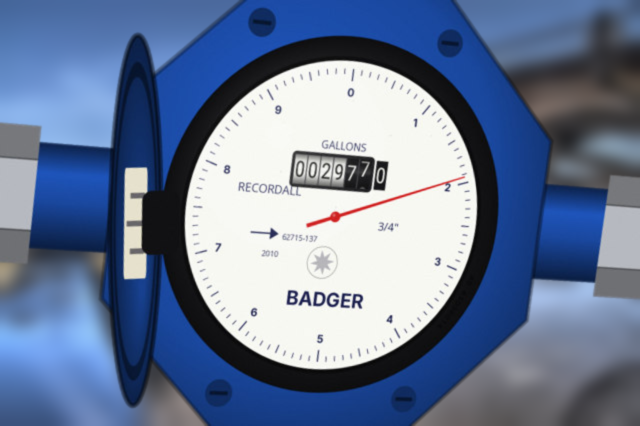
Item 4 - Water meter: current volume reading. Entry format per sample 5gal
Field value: 29771.9gal
